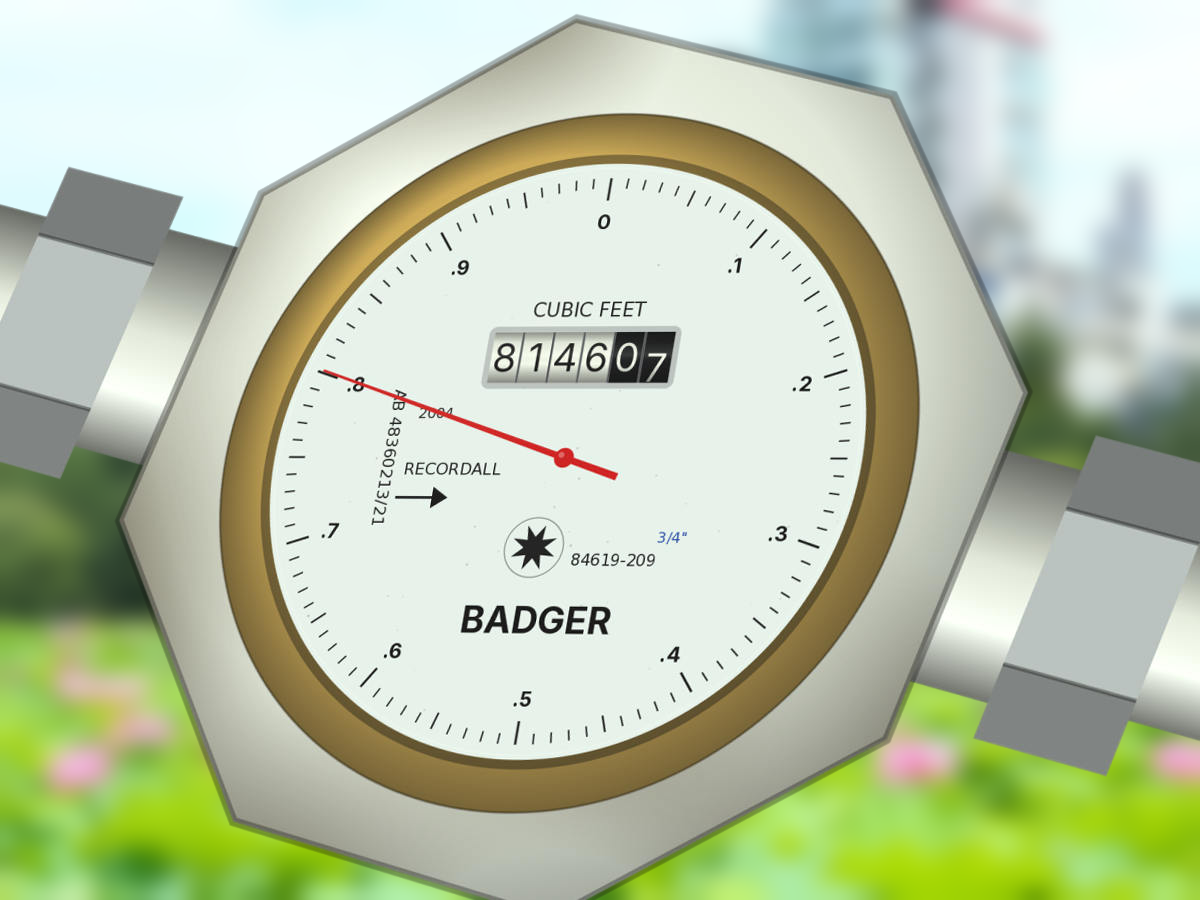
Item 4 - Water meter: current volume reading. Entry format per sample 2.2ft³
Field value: 814606.80ft³
